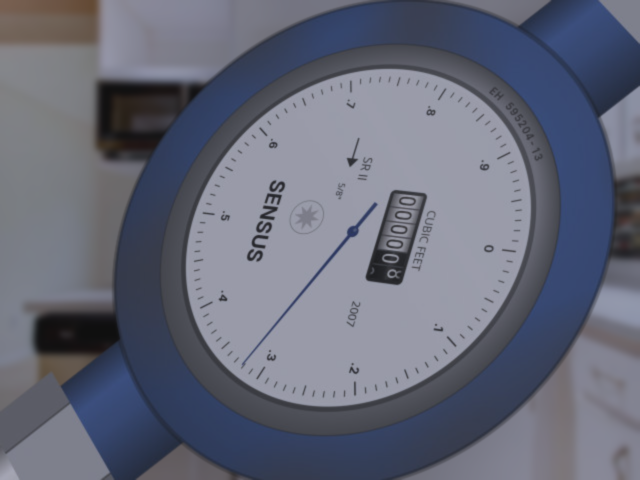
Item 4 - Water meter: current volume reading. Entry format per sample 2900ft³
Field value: 8.32ft³
